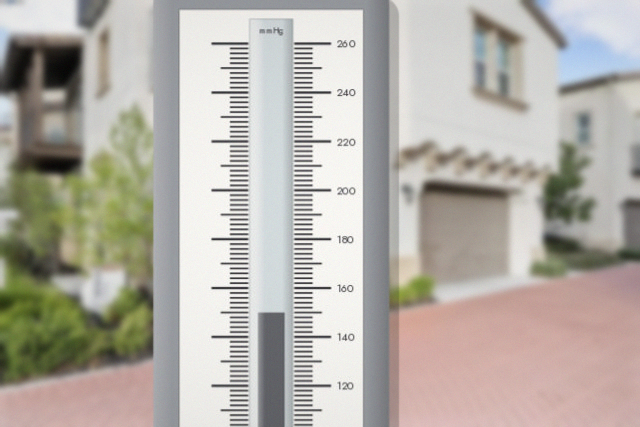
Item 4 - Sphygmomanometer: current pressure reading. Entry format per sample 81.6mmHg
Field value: 150mmHg
